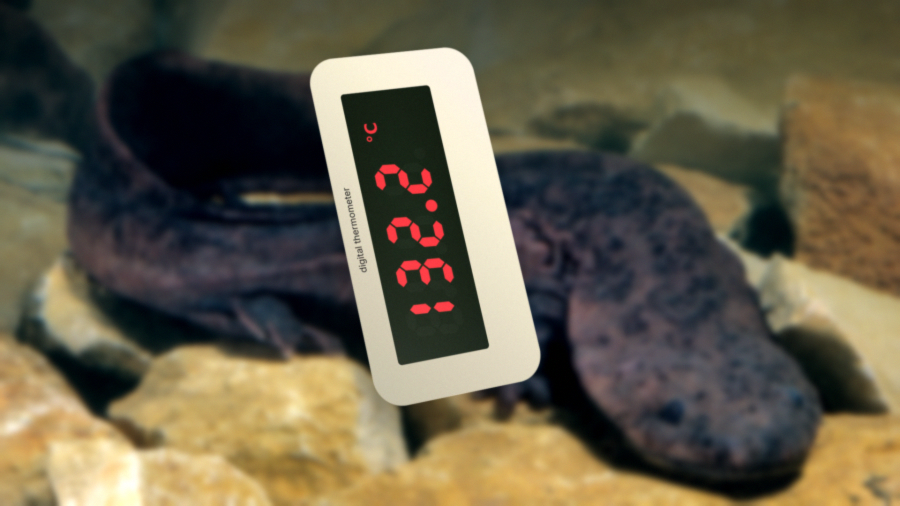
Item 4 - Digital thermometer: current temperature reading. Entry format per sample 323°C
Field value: 132.2°C
